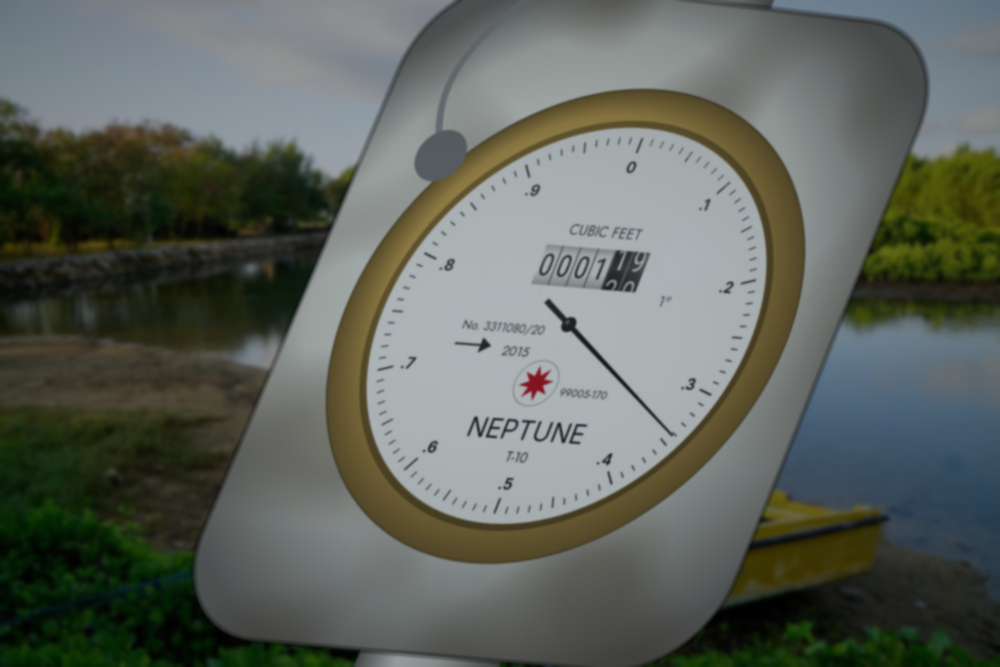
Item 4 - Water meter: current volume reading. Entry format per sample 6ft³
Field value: 119.34ft³
